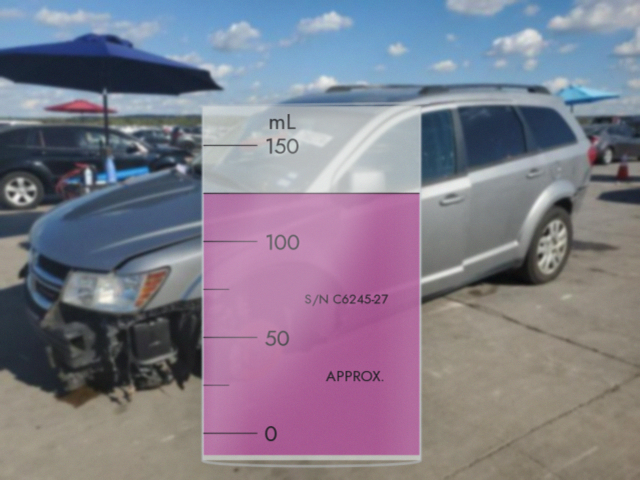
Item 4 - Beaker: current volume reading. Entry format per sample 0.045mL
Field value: 125mL
